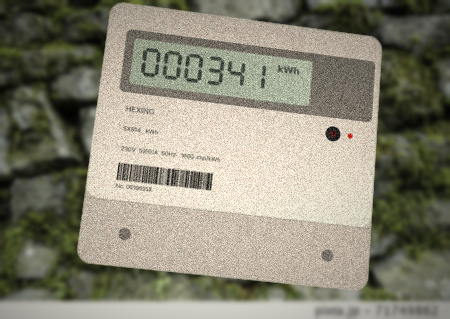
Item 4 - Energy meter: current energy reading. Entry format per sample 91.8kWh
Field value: 341kWh
